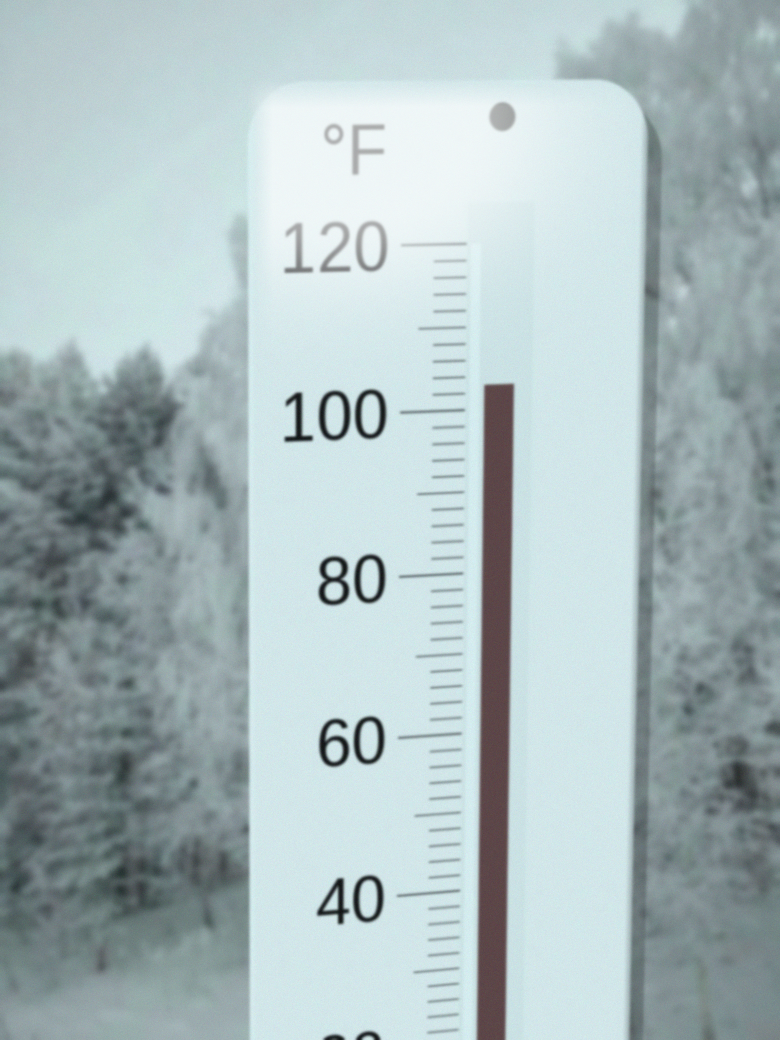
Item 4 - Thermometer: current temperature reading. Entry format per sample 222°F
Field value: 103°F
